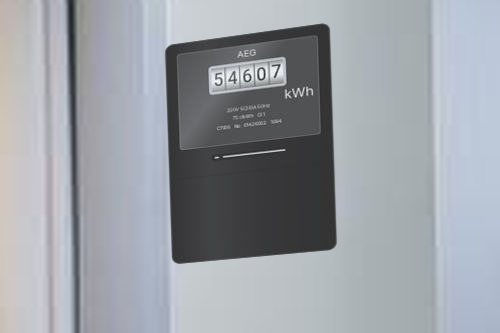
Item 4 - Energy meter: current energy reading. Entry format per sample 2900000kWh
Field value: 54607kWh
